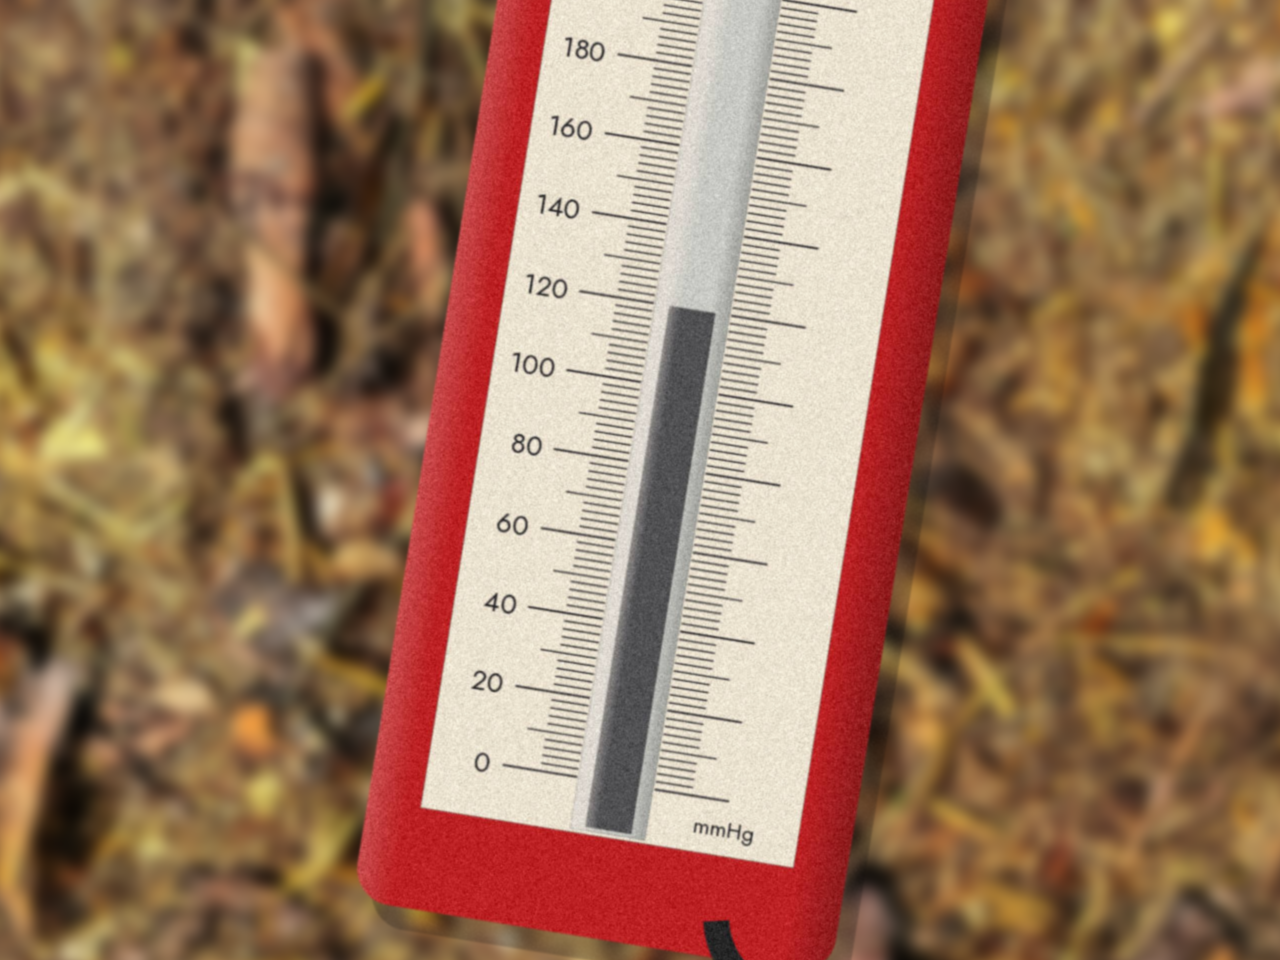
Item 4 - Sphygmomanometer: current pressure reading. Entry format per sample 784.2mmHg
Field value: 120mmHg
